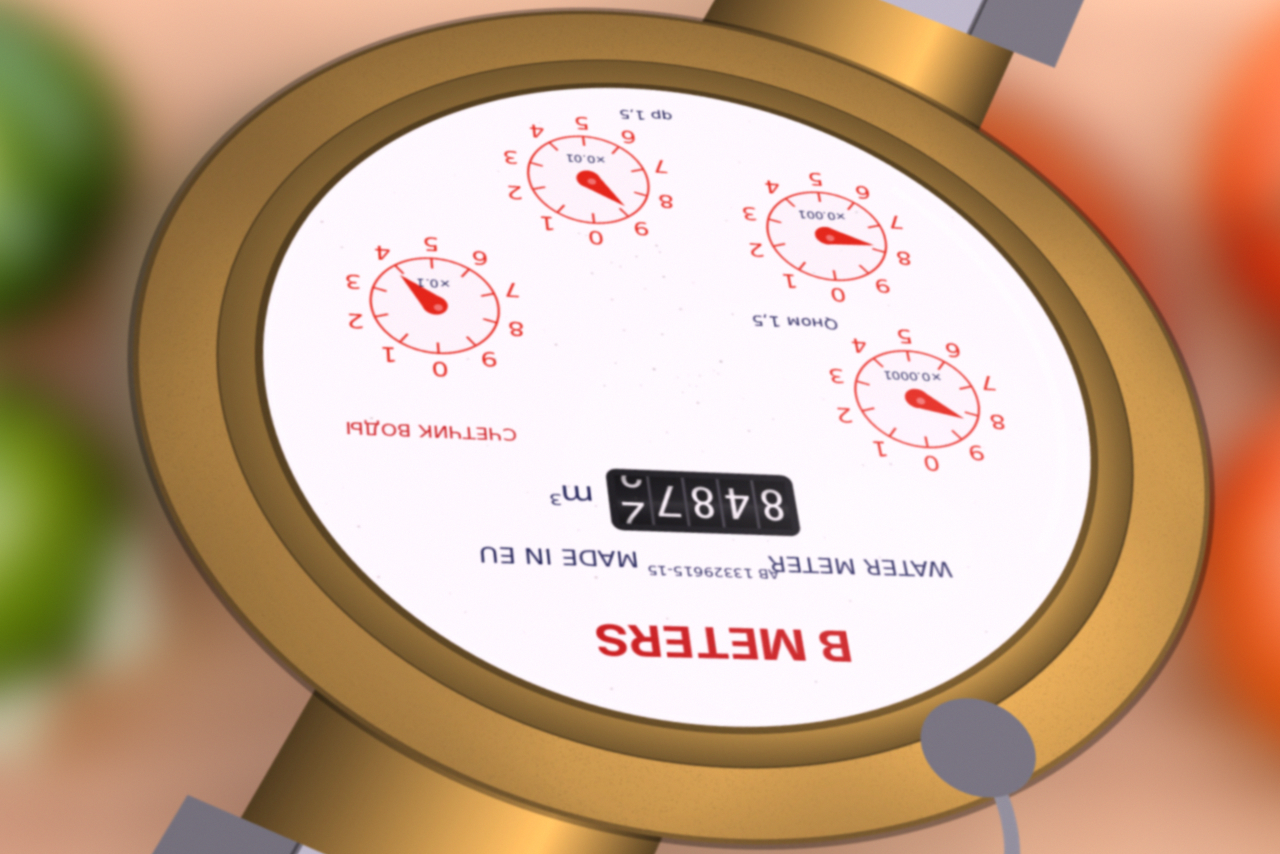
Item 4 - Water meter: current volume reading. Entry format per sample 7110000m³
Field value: 84872.3878m³
